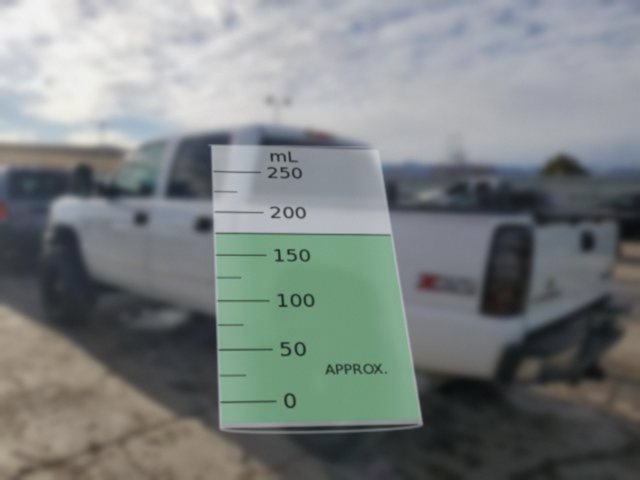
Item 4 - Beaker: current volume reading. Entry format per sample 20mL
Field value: 175mL
